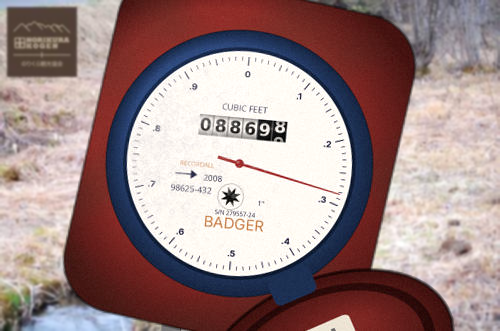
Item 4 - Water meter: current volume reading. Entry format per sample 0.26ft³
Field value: 88698.28ft³
